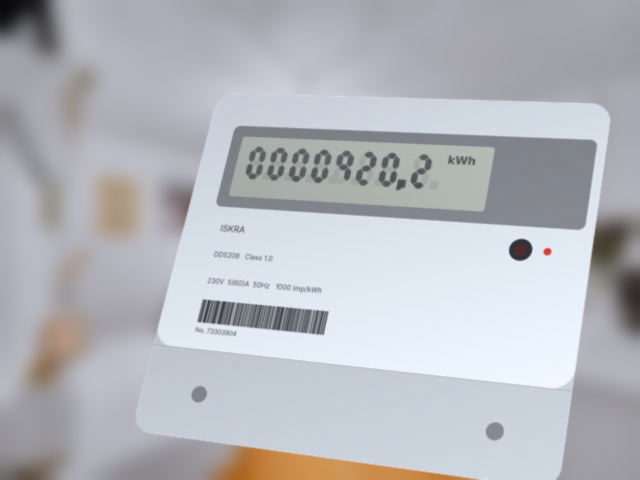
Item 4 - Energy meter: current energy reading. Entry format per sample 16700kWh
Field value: 920.2kWh
